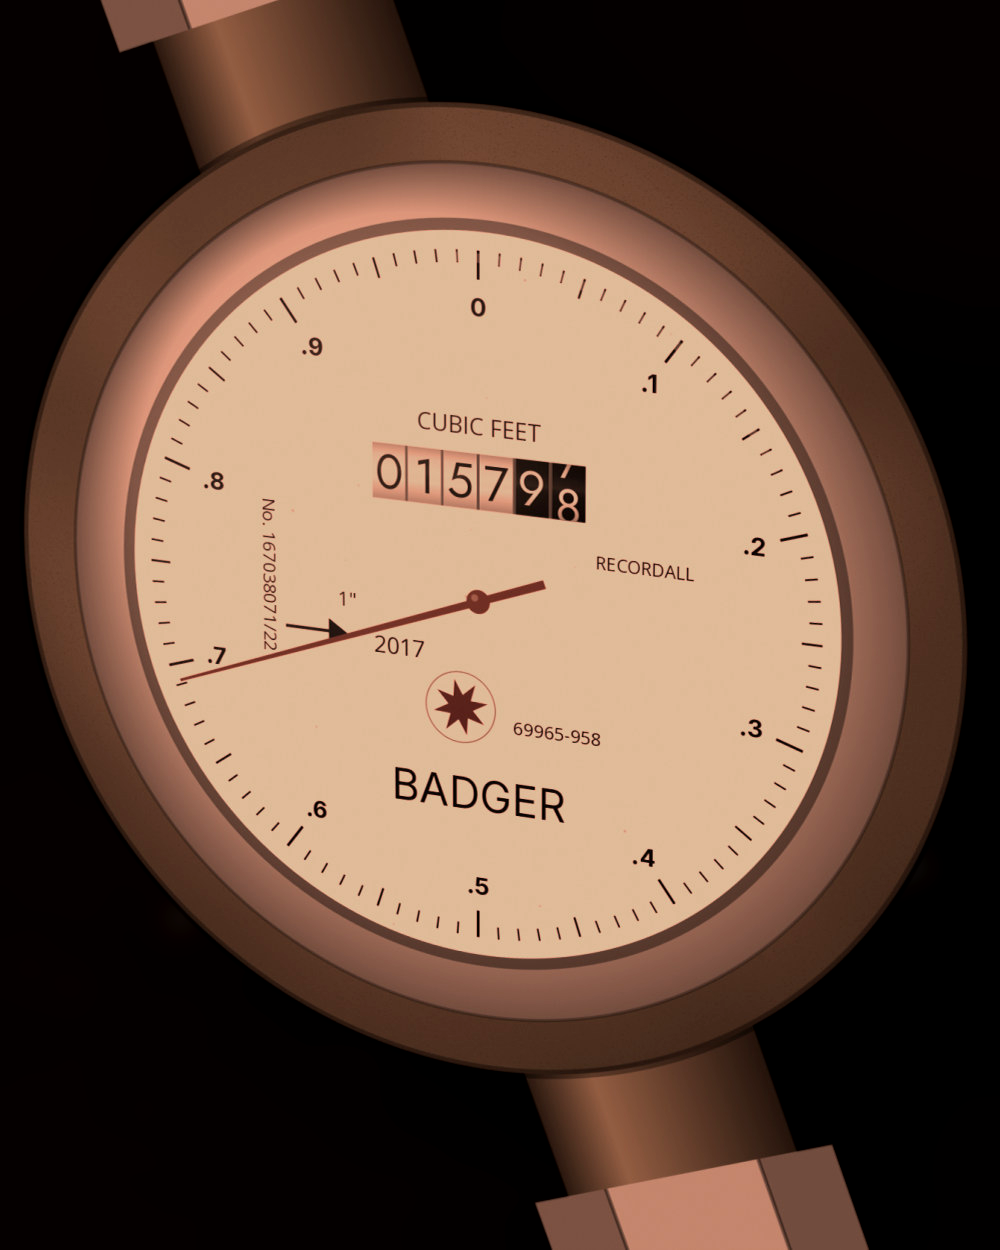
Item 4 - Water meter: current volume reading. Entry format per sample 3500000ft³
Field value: 15797.69ft³
